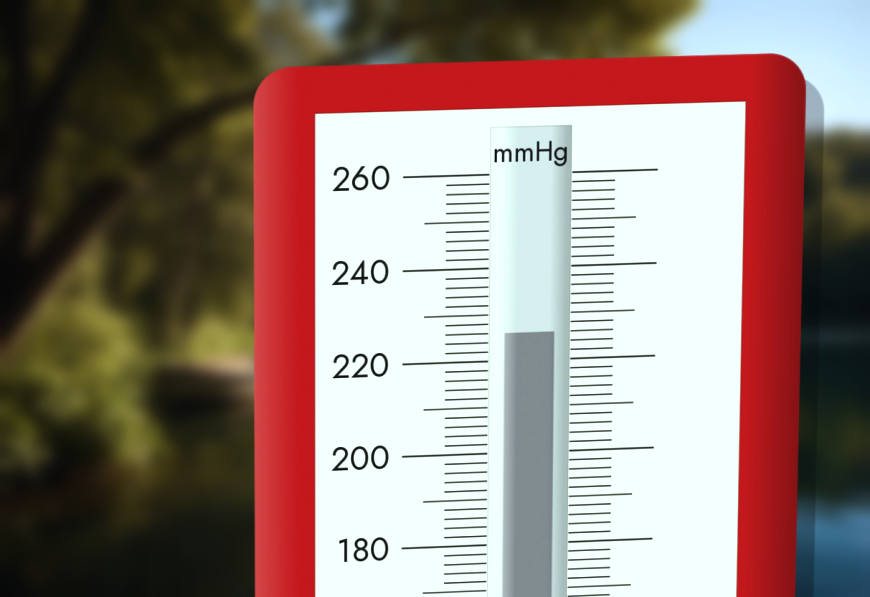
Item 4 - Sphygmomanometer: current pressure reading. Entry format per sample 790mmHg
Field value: 226mmHg
